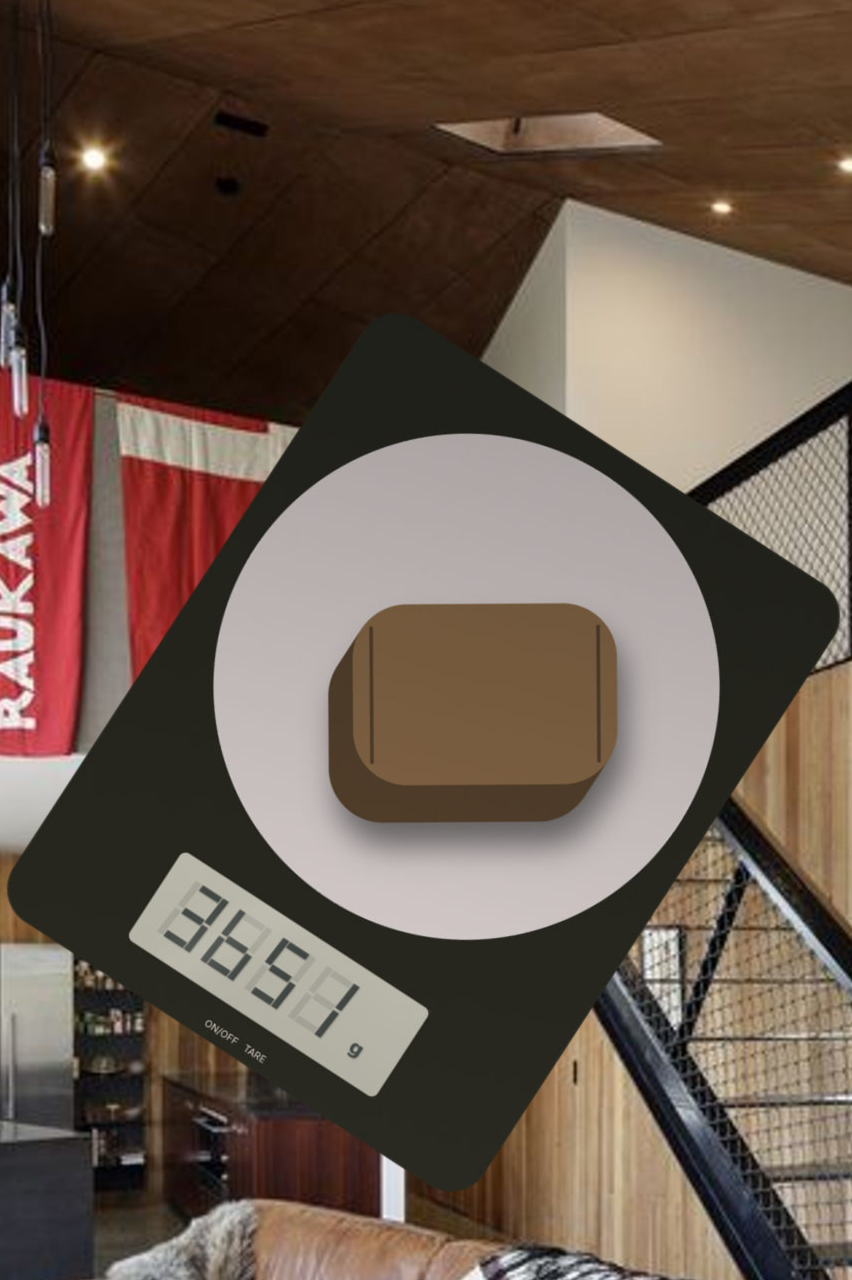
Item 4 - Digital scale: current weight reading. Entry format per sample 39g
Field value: 3651g
